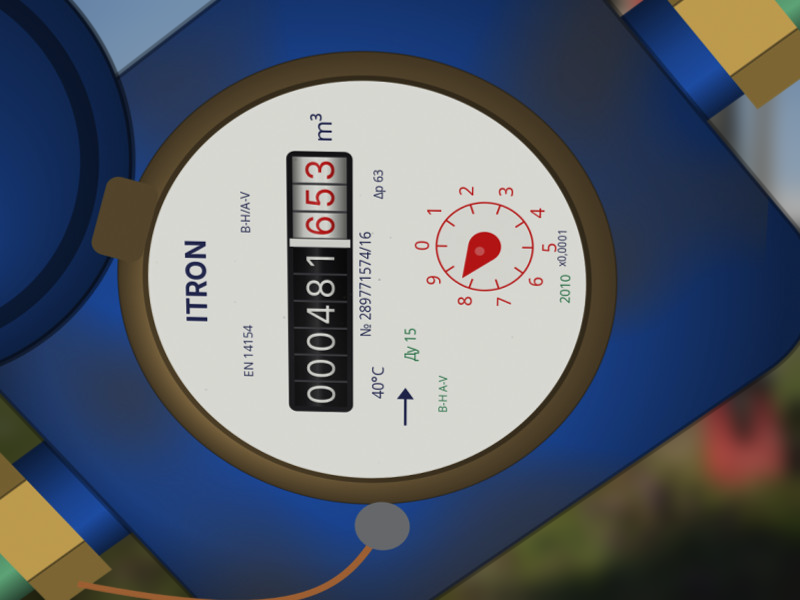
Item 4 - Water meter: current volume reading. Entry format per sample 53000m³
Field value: 481.6538m³
